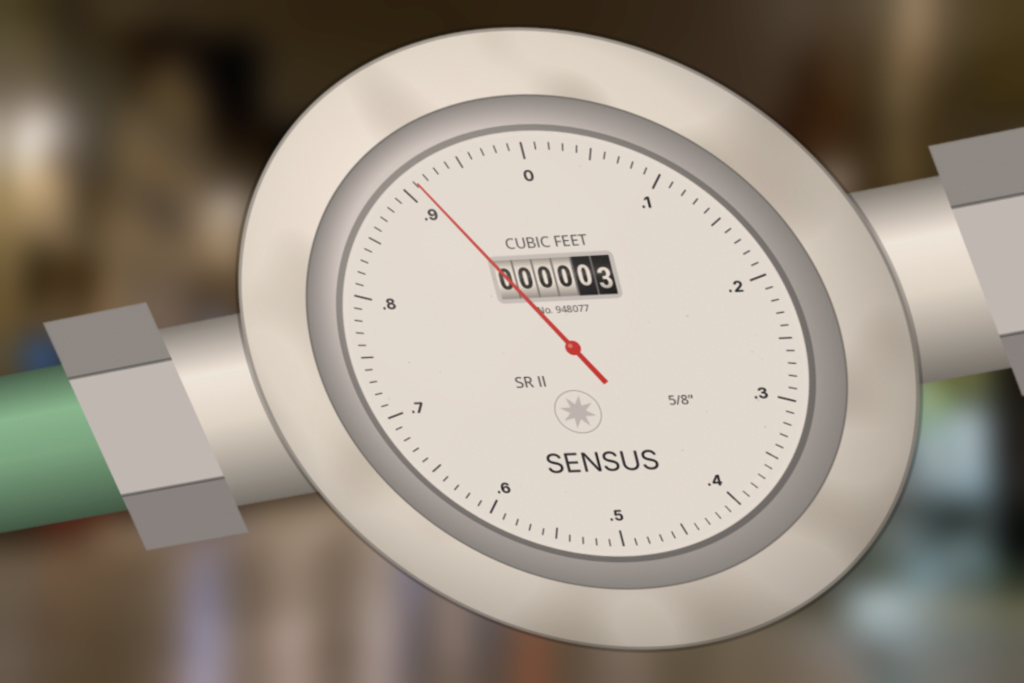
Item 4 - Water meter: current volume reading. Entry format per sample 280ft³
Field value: 2.91ft³
